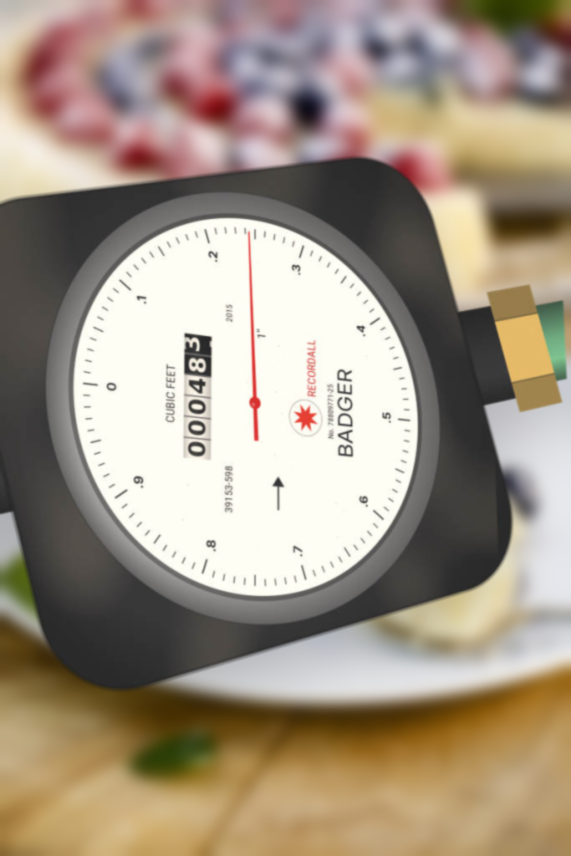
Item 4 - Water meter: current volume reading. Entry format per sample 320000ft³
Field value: 483.24ft³
